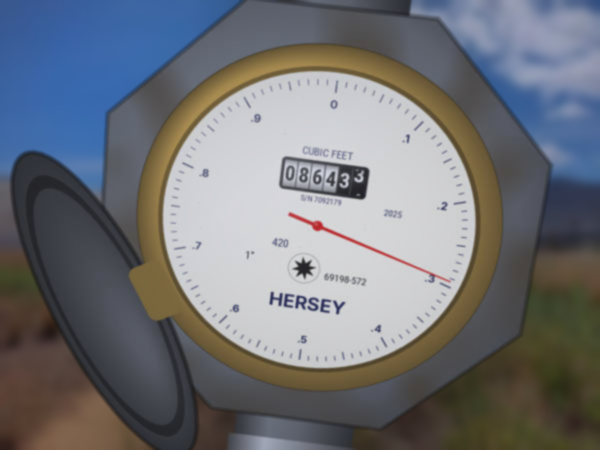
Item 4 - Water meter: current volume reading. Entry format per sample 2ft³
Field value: 86433.29ft³
